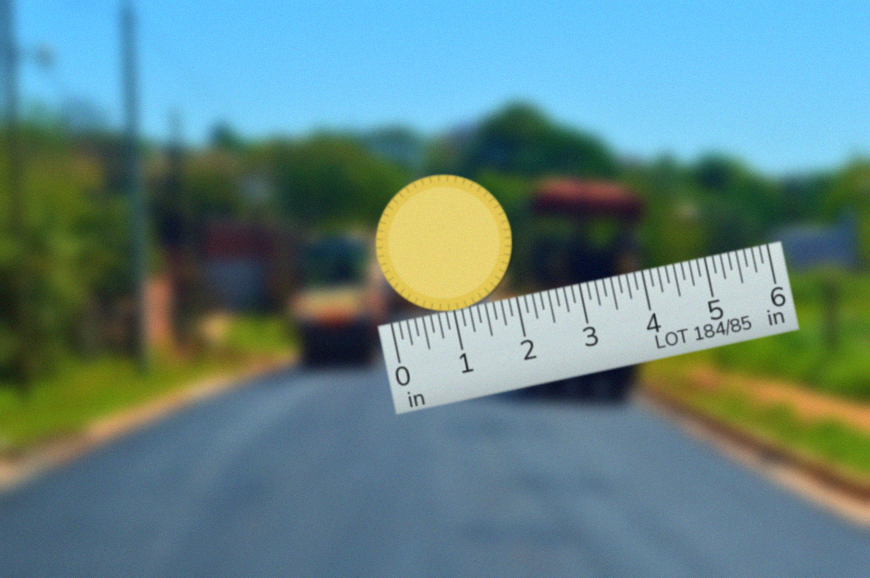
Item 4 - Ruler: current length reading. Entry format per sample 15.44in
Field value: 2.125in
